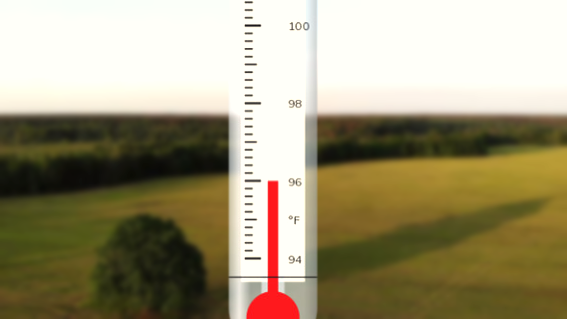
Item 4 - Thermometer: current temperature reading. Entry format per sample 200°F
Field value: 96°F
